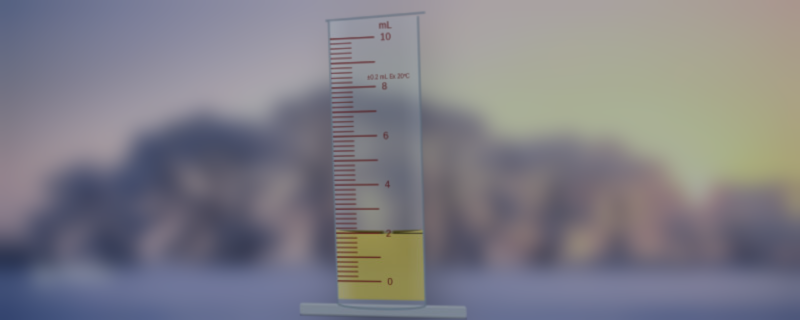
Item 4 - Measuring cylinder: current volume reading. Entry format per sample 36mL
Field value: 2mL
